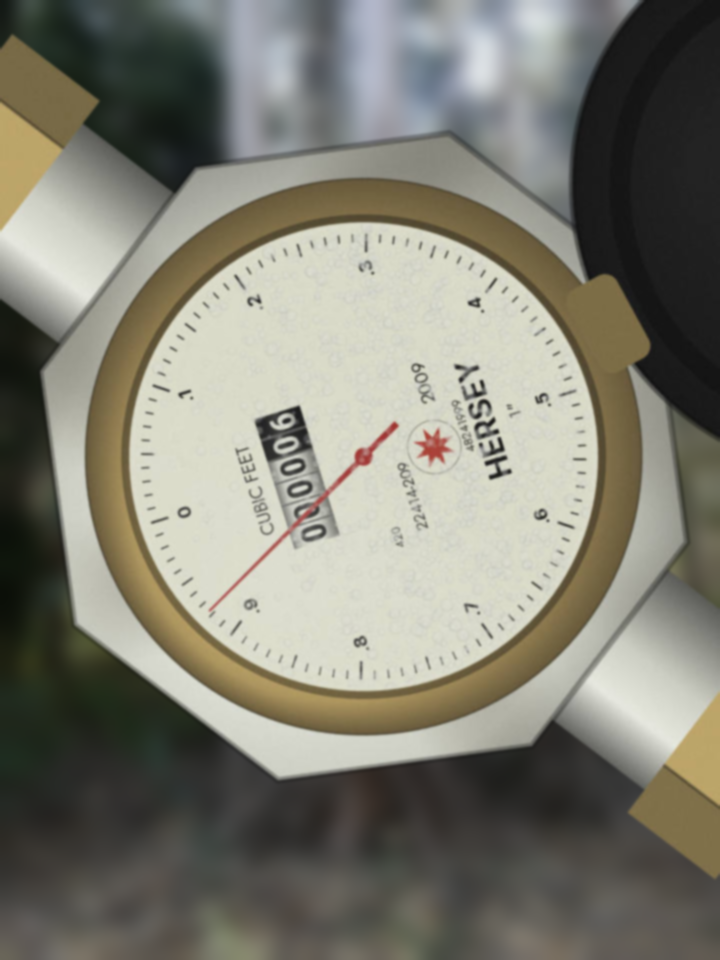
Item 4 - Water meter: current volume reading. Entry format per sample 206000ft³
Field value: 5.92ft³
